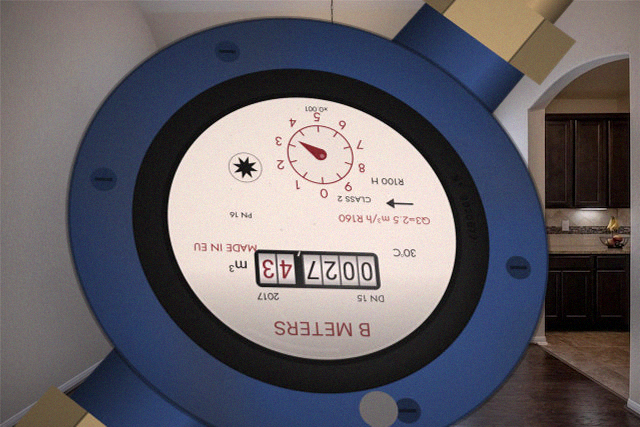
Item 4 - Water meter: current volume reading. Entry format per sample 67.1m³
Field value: 27.433m³
